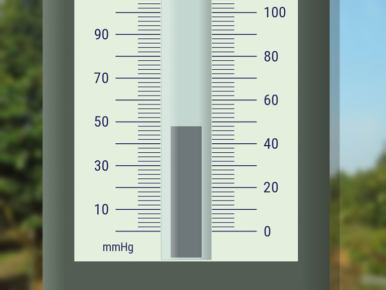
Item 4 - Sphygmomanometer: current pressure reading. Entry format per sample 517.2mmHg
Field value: 48mmHg
